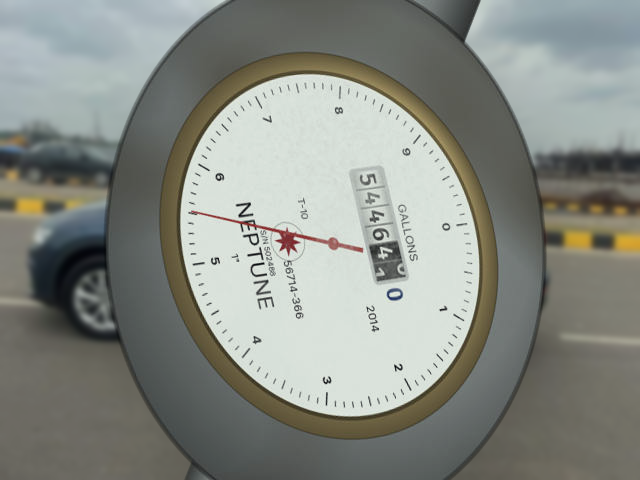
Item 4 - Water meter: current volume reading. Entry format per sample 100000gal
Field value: 5446405.5gal
